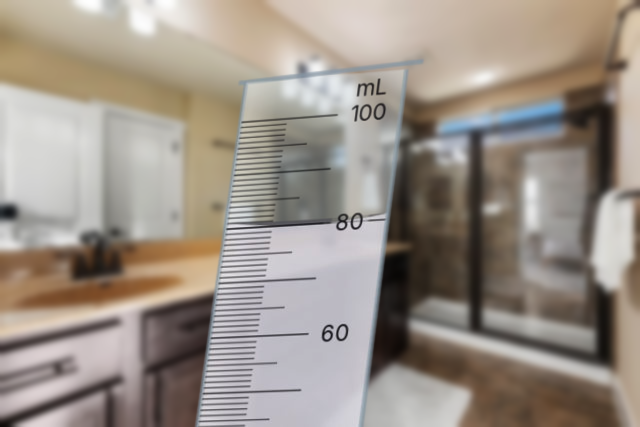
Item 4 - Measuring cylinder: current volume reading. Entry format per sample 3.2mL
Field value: 80mL
